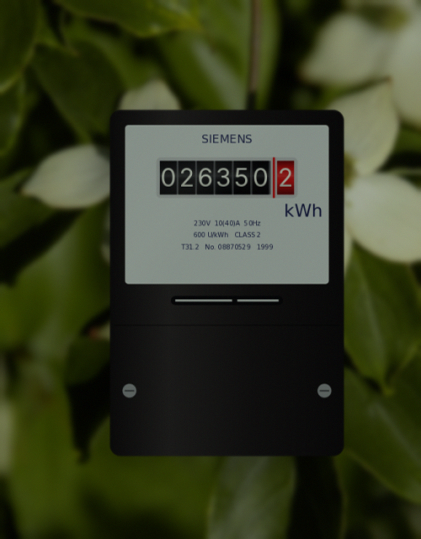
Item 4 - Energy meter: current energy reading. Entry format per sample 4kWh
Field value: 26350.2kWh
